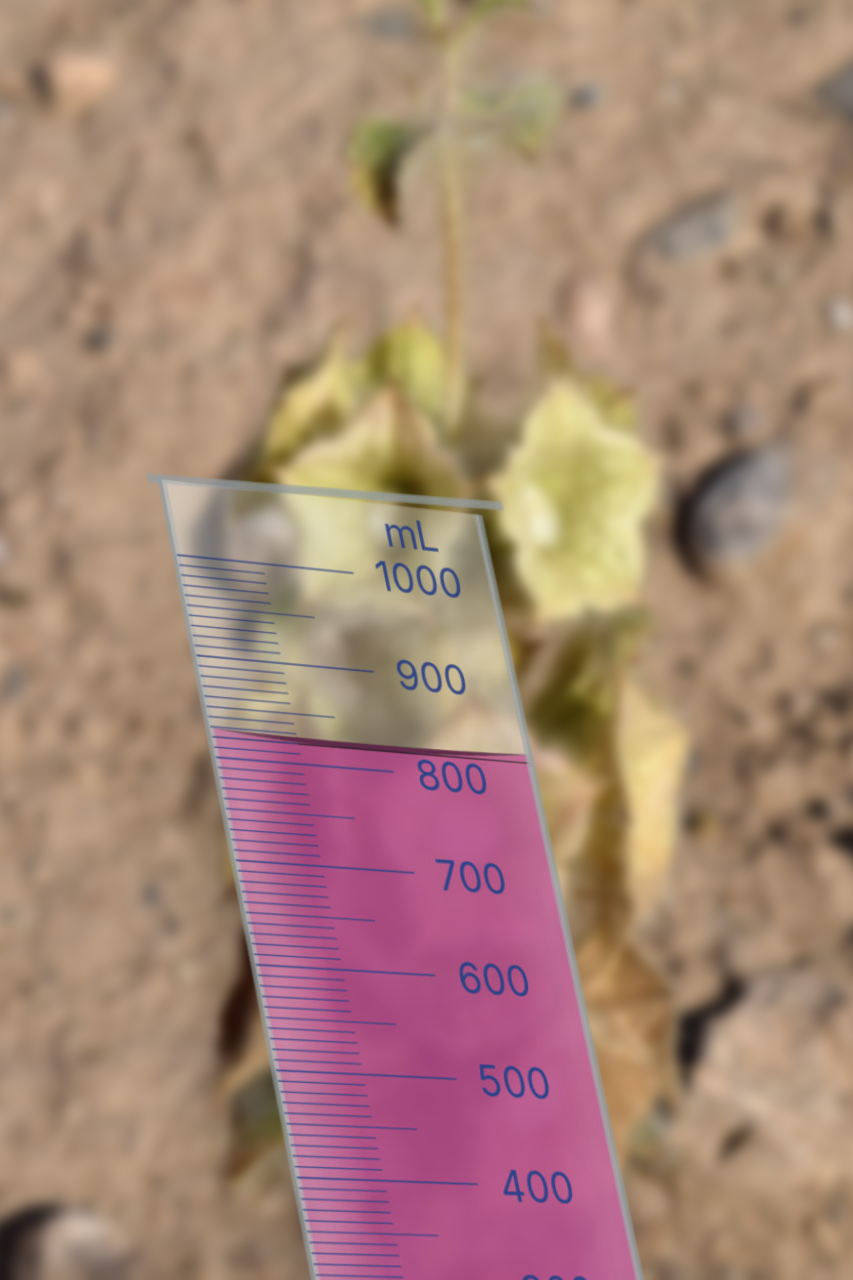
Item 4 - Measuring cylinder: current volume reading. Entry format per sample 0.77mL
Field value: 820mL
